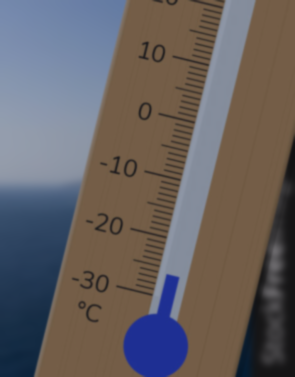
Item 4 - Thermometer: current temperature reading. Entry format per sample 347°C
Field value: -26°C
